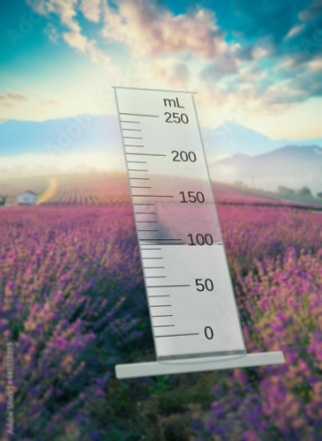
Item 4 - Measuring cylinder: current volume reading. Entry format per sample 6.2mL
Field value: 95mL
